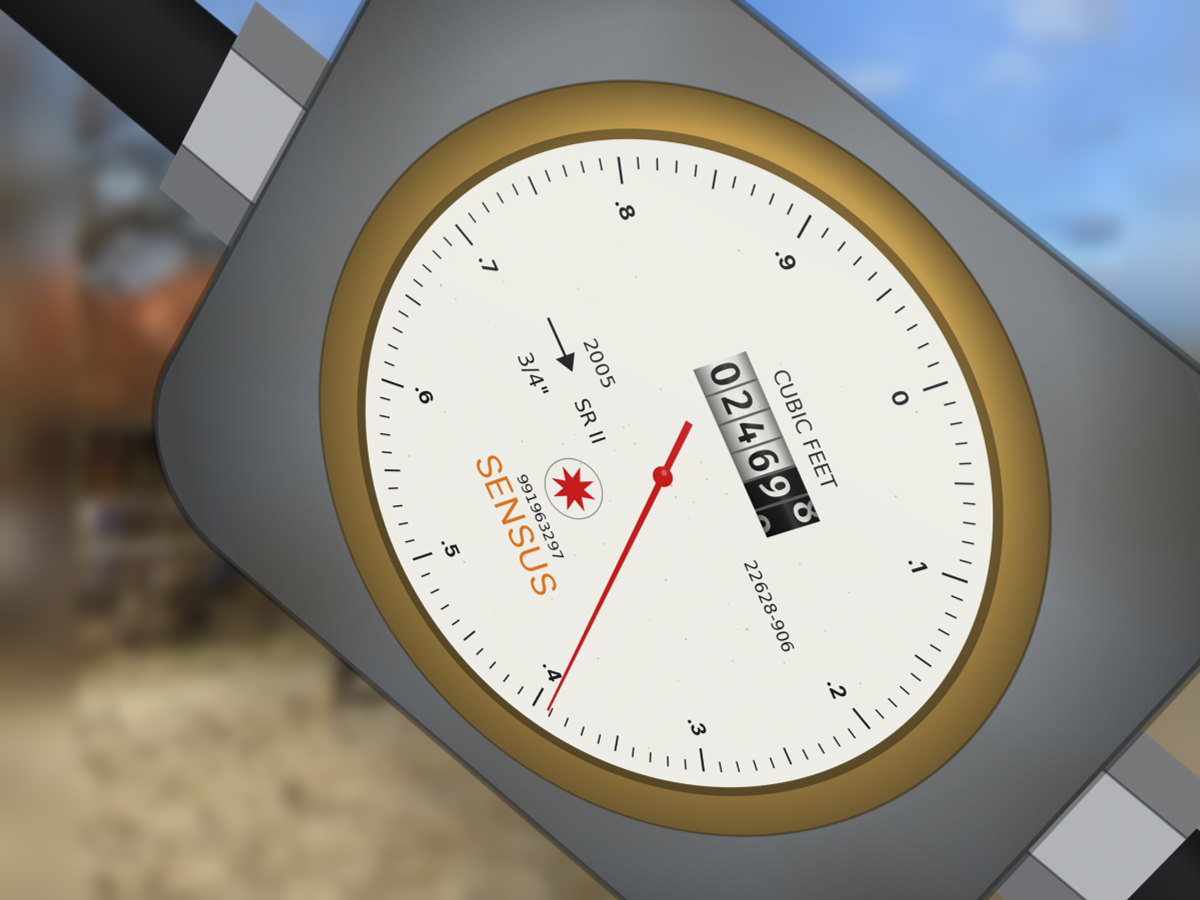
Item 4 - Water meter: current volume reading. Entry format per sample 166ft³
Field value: 24698.39ft³
